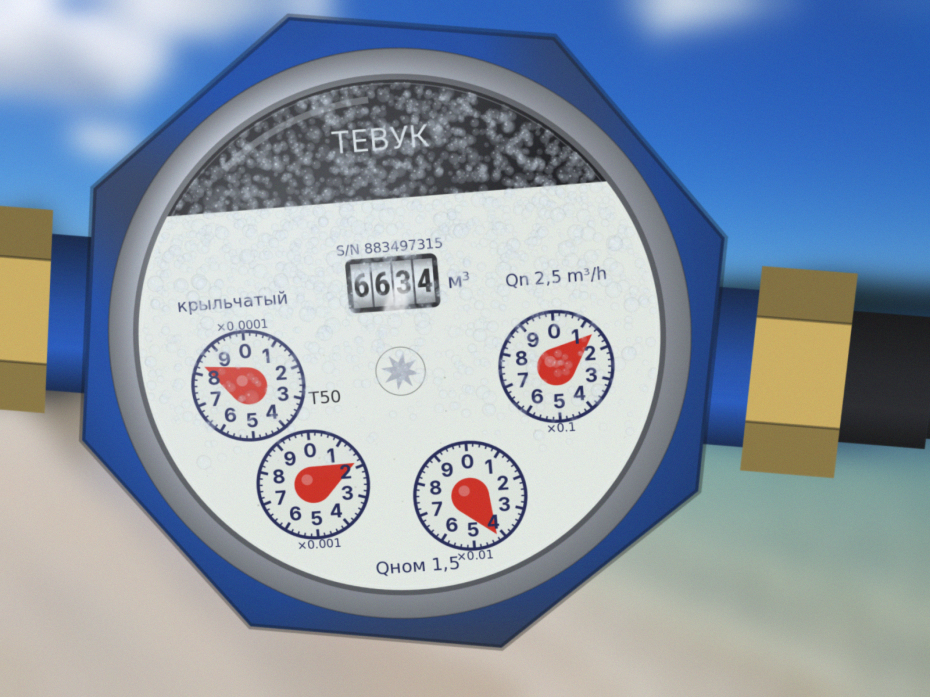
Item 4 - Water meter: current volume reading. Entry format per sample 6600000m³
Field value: 6634.1418m³
